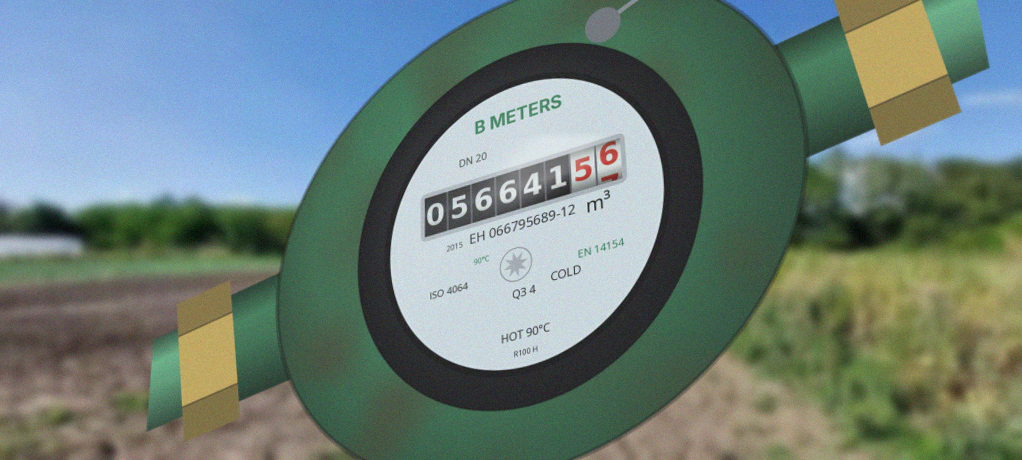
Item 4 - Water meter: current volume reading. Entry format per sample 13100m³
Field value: 56641.56m³
